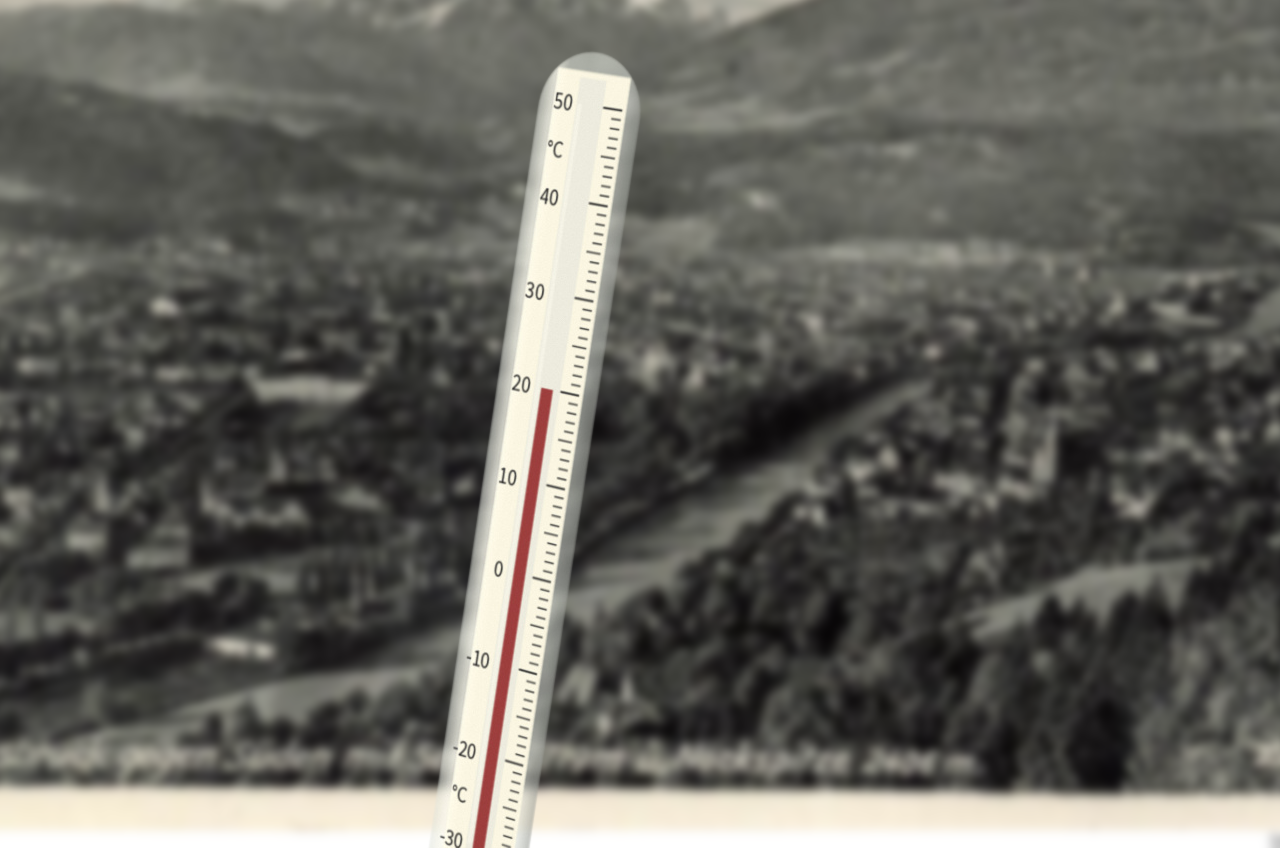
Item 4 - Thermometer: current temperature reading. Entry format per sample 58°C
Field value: 20°C
